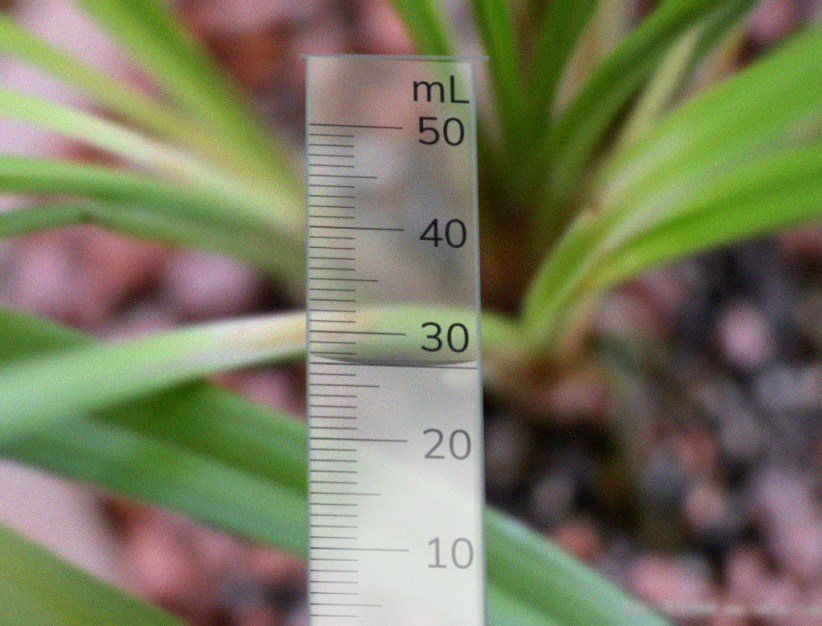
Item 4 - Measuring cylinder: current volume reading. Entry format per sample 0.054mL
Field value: 27mL
